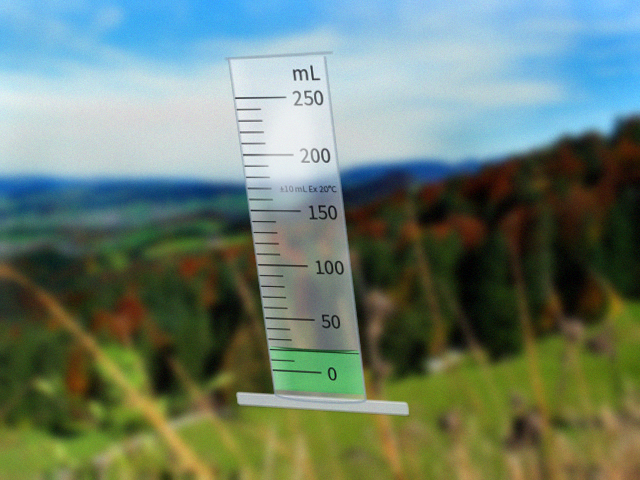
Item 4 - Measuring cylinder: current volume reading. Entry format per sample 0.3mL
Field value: 20mL
